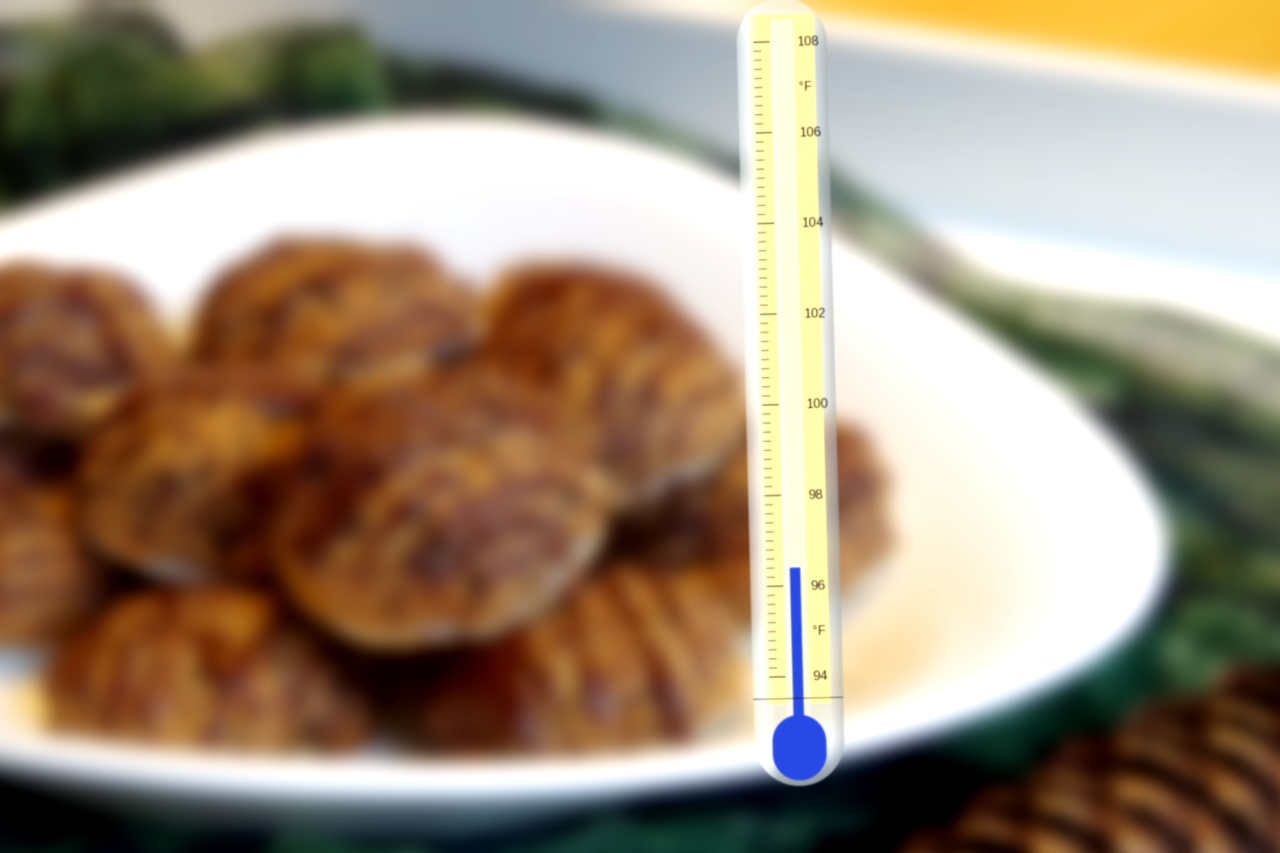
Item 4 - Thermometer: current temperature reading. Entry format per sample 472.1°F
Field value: 96.4°F
